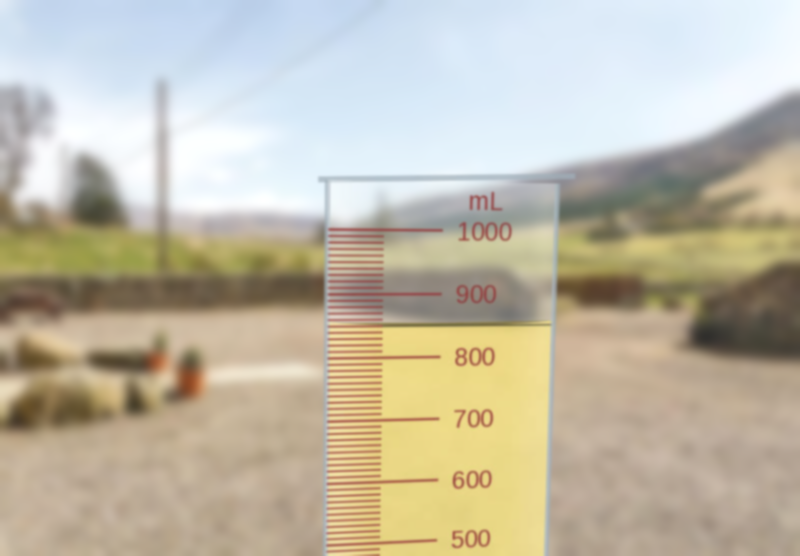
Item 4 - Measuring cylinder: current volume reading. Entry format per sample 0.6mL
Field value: 850mL
